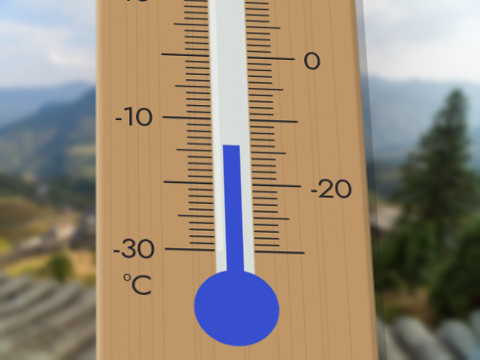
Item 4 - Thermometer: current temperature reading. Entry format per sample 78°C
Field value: -14°C
